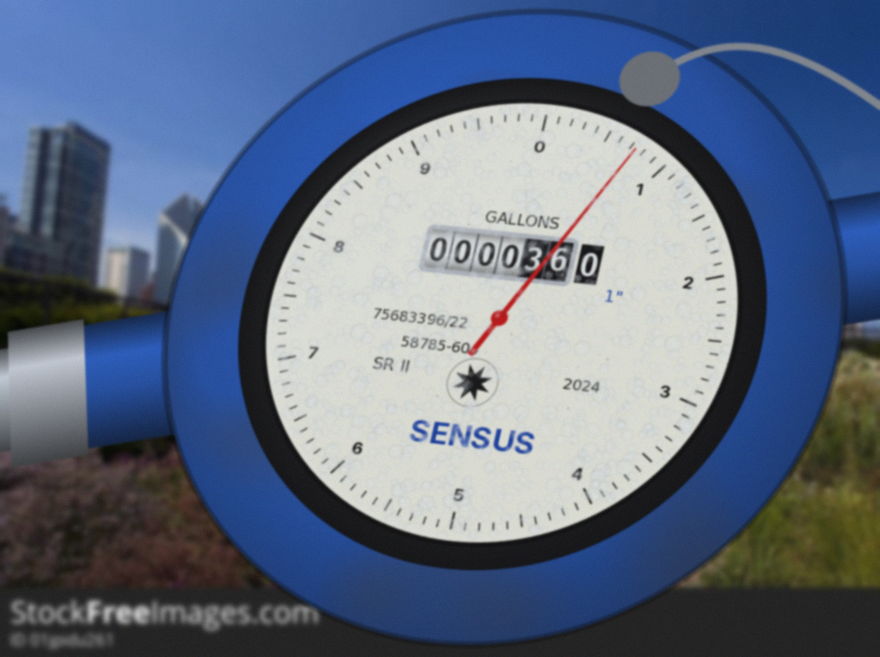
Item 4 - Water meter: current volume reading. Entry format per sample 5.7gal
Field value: 360.7gal
